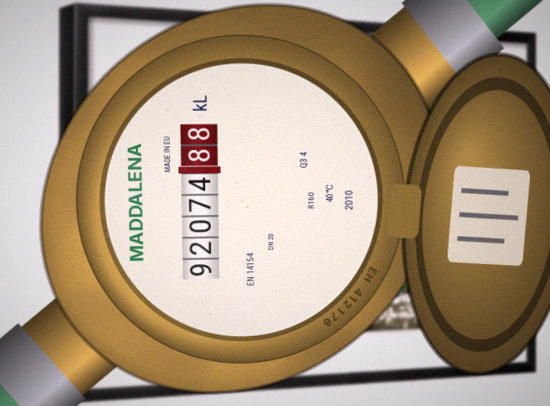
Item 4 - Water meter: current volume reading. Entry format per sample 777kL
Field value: 92074.88kL
